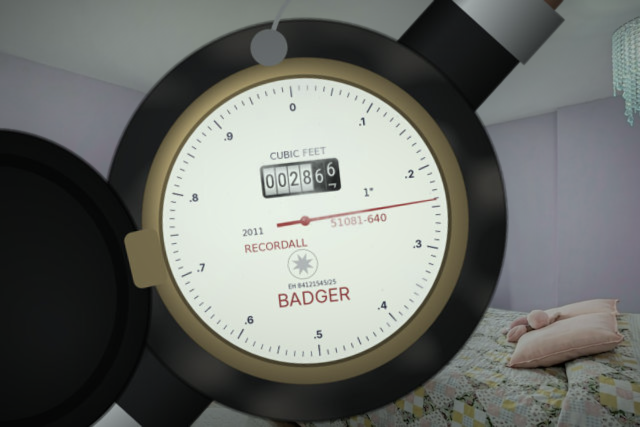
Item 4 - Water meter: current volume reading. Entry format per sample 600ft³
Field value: 2866.24ft³
